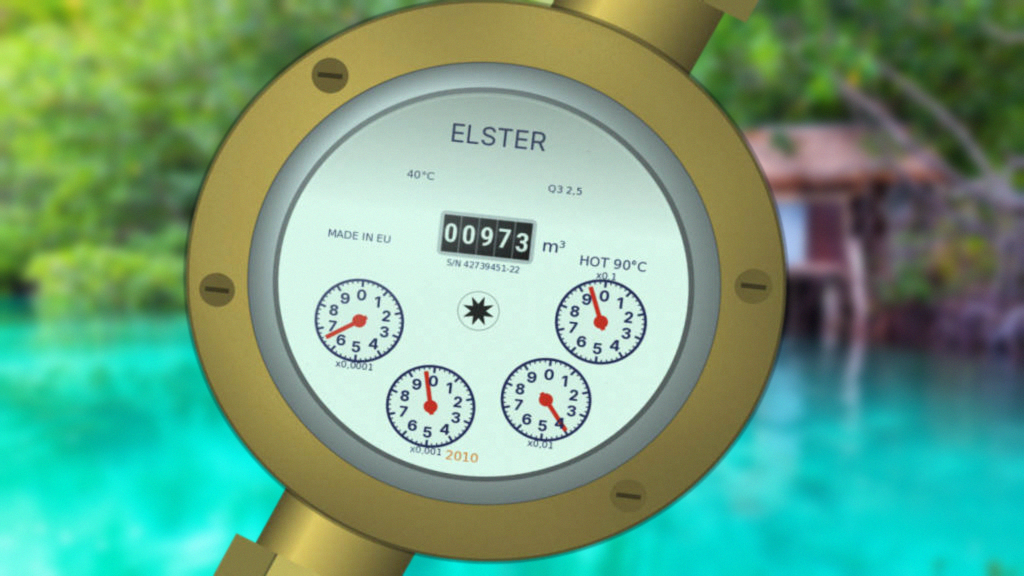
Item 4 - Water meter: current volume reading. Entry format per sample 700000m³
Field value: 972.9396m³
